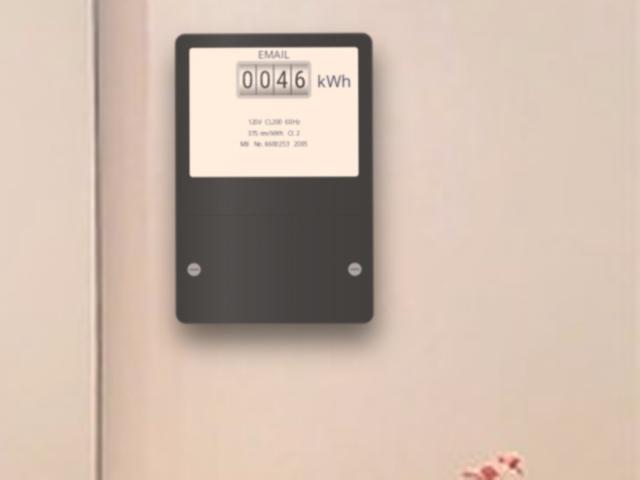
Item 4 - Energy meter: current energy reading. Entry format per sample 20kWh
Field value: 46kWh
